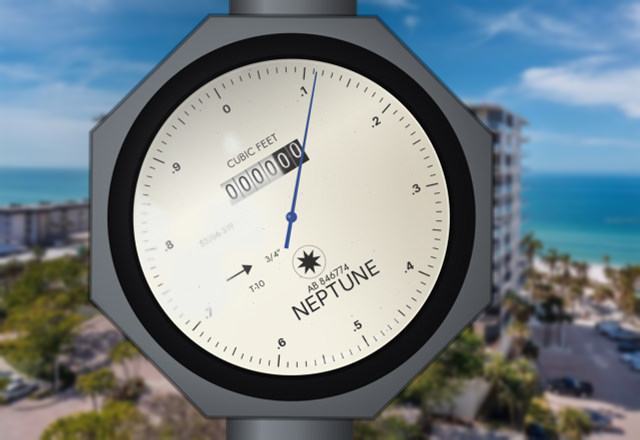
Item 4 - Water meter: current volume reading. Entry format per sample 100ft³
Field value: 0.11ft³
